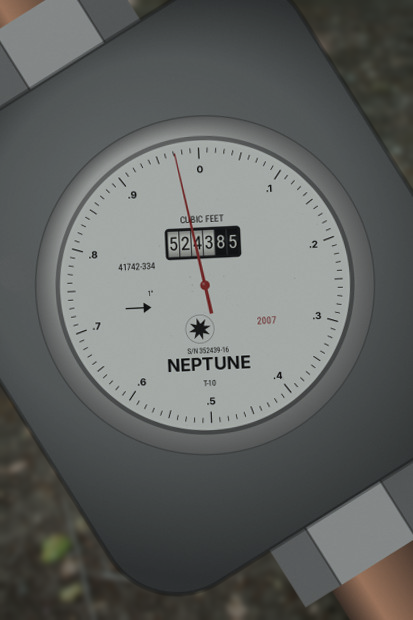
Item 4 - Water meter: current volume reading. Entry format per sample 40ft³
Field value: 524384.97ft³
